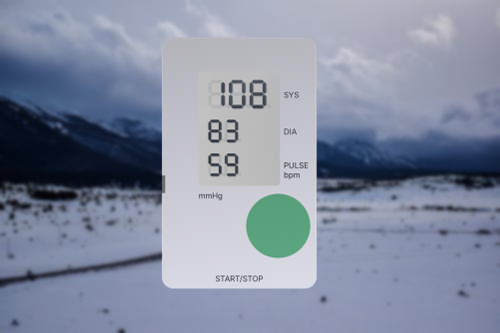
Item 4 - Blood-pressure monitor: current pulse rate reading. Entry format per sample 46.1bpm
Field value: 59bpm
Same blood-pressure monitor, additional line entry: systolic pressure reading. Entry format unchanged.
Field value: 108mmHg
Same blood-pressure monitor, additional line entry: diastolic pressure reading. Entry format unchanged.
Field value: 83mmHg
